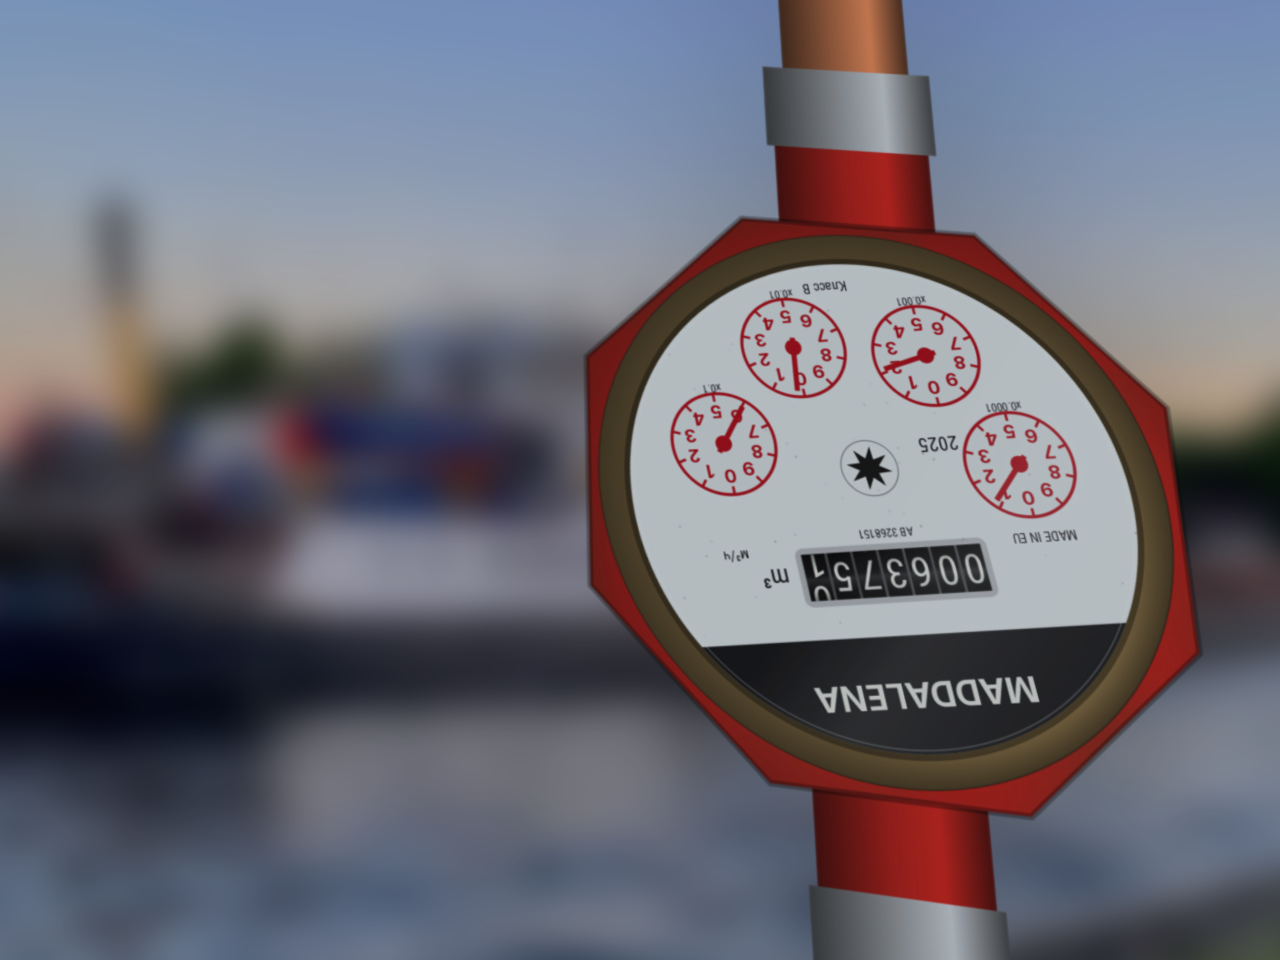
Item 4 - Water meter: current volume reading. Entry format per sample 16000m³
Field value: 63750.6021m³
